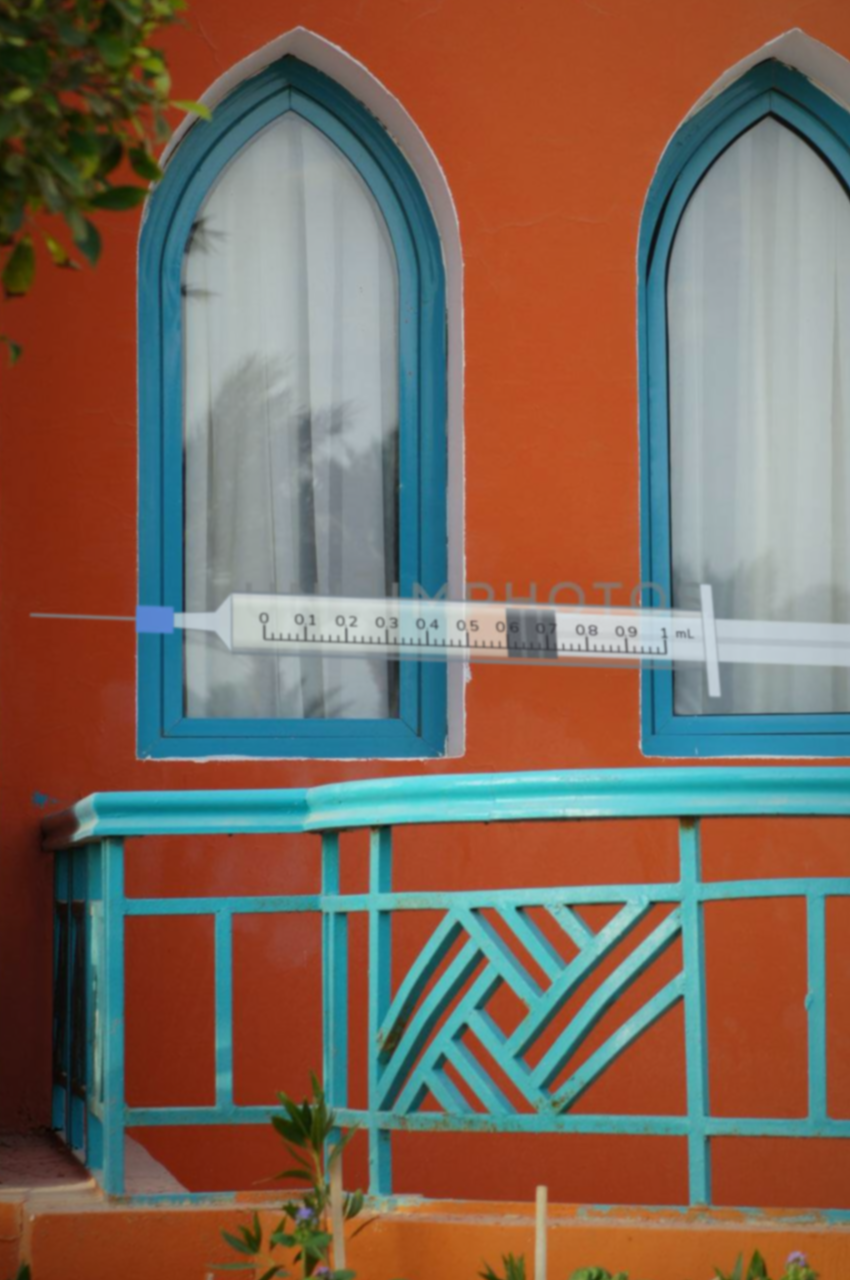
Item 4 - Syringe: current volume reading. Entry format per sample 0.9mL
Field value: 0.6mL
